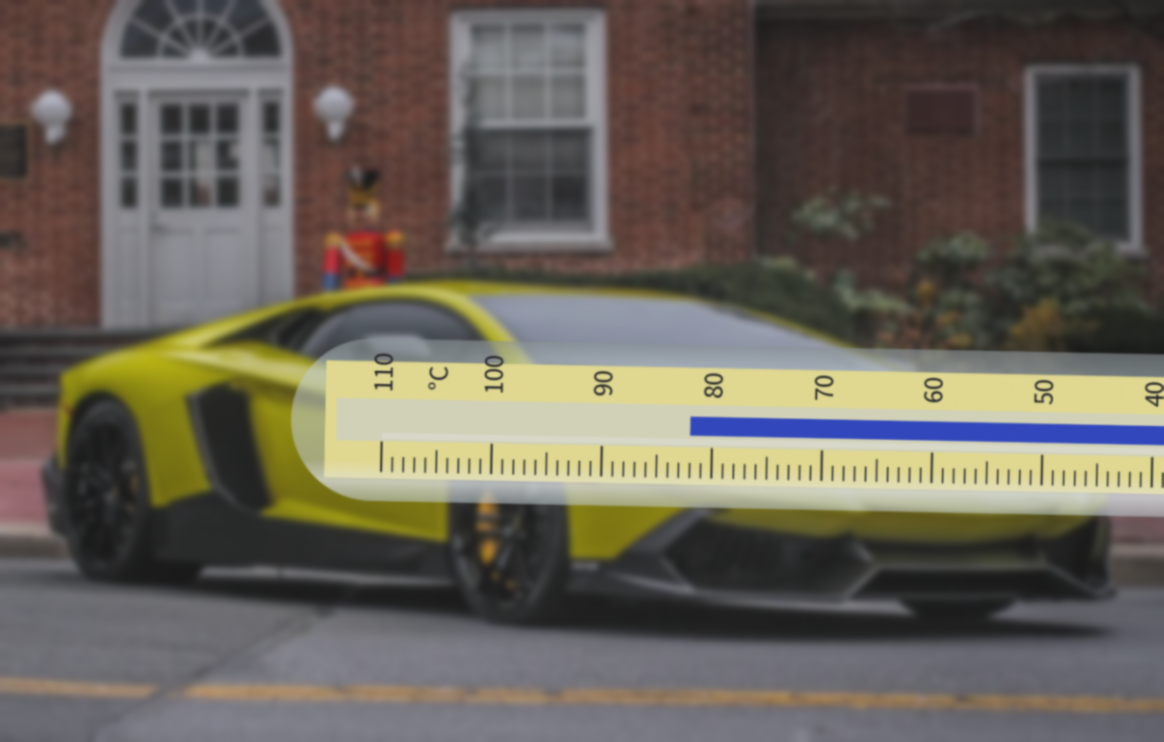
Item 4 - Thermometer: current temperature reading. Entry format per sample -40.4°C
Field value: 82°C
